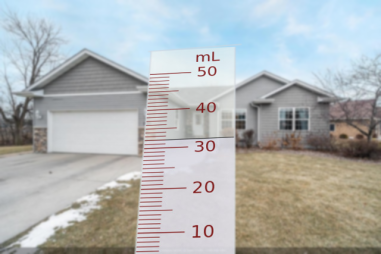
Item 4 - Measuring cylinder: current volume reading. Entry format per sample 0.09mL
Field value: 32mL
